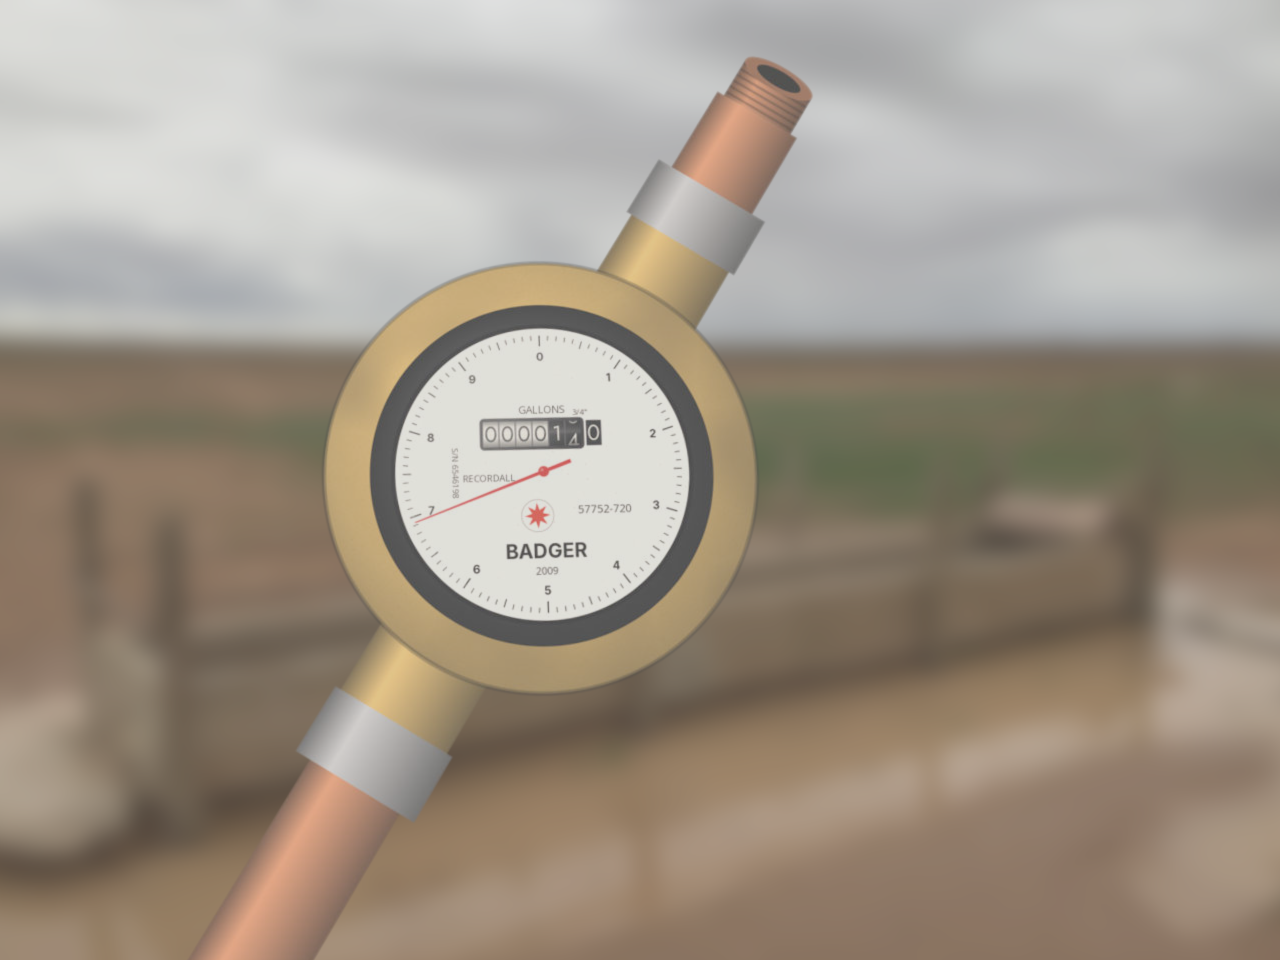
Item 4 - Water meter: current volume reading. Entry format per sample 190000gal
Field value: 136.9gal
